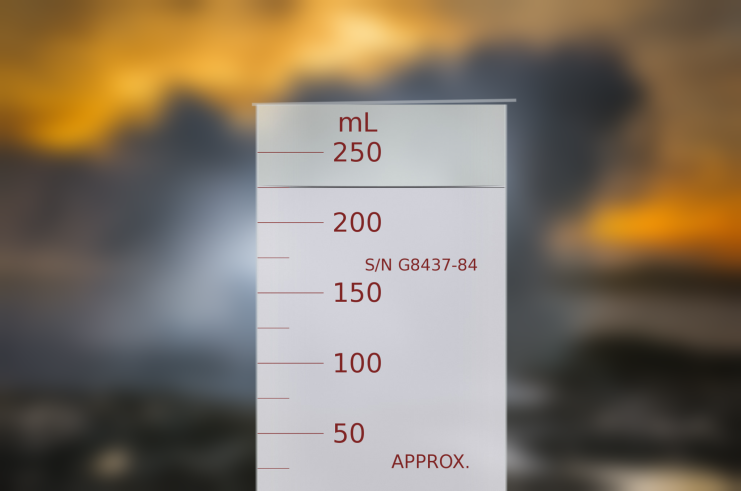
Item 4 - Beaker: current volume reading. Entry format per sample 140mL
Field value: 225mL
